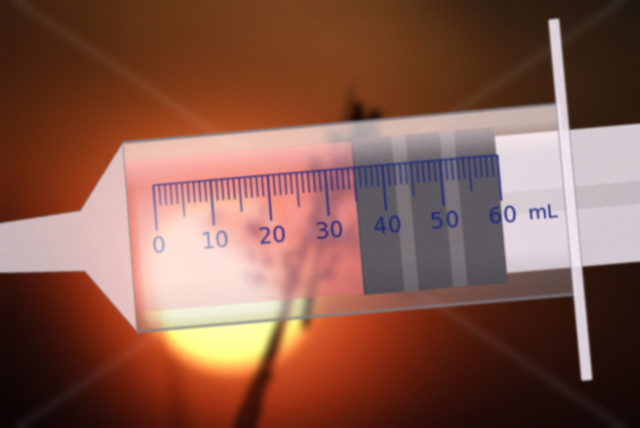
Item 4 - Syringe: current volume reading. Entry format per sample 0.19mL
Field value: 35mL
